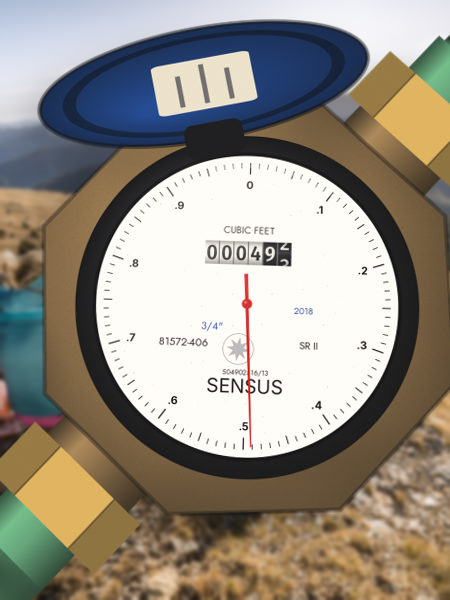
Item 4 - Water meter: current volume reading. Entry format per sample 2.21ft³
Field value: 492.49ft³
